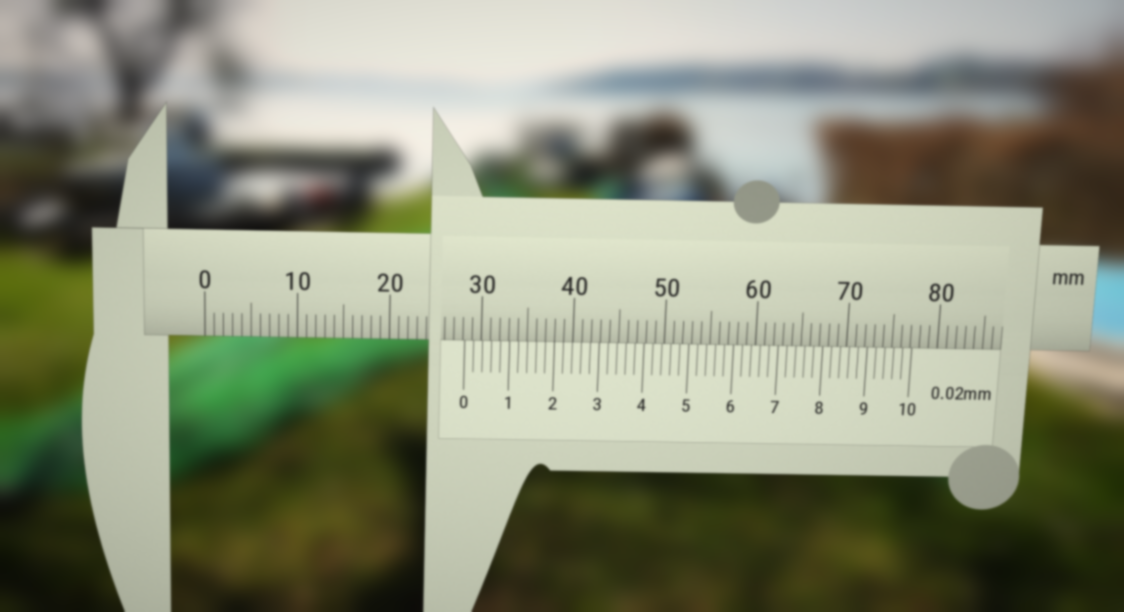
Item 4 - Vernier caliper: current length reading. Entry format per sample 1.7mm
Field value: 28.2mm
